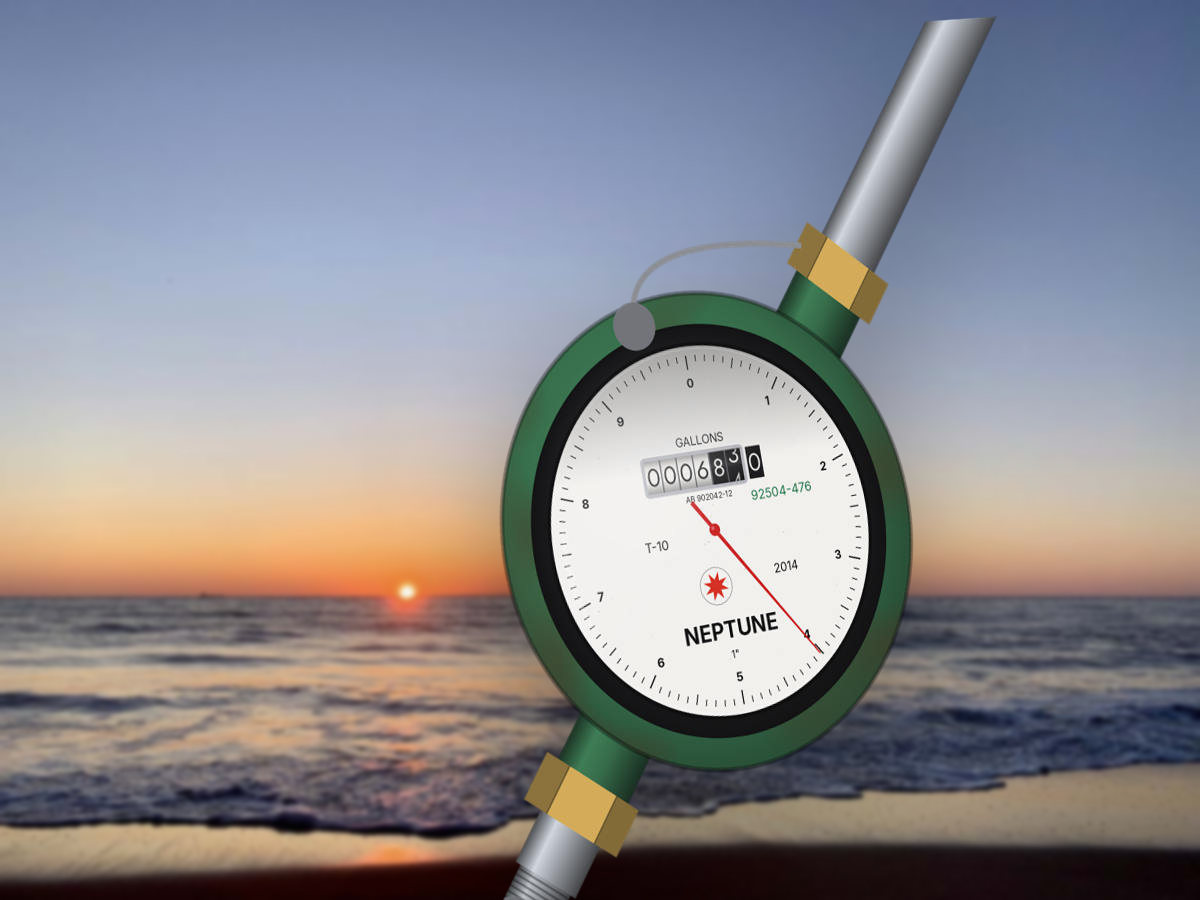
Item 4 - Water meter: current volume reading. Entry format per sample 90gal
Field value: 6834.0gal
